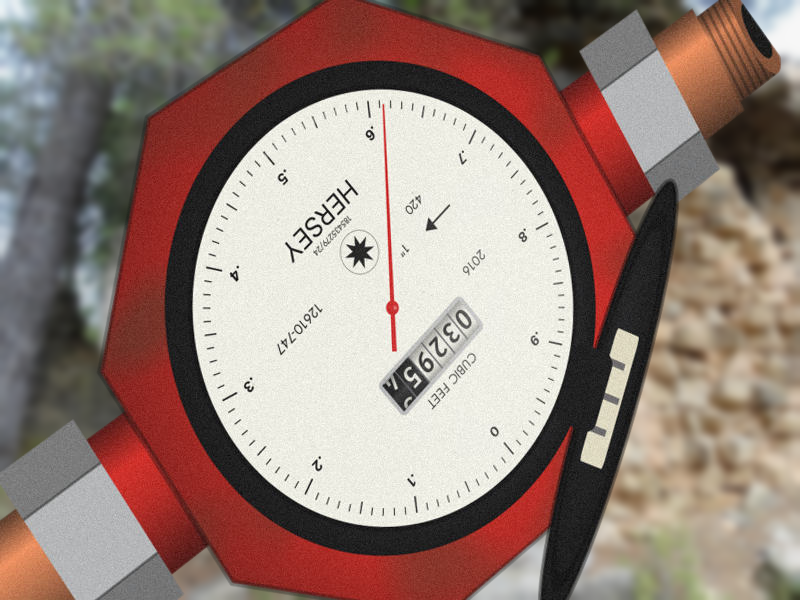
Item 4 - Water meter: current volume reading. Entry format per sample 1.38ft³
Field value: 32953.61ft³
